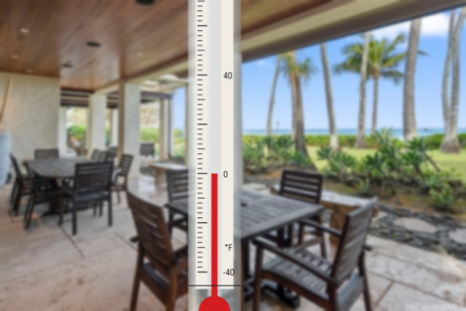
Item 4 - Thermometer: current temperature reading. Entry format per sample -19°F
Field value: 0°F
